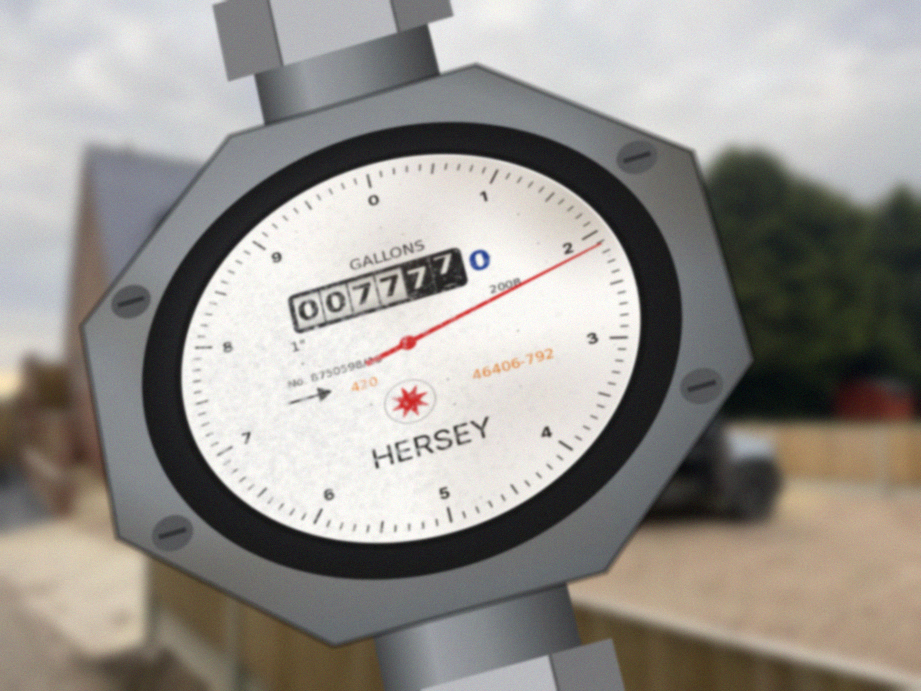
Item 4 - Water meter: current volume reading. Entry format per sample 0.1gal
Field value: 77772.1gal
